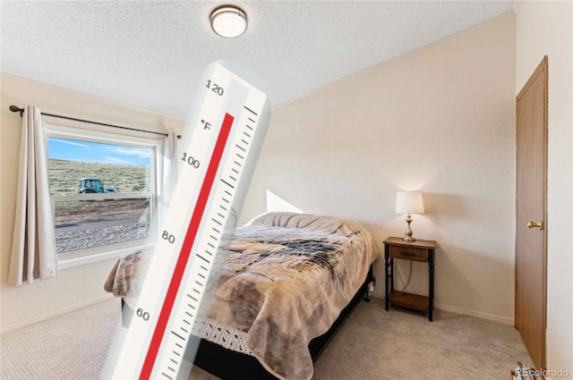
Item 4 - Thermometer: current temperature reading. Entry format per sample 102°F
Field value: 116°F
